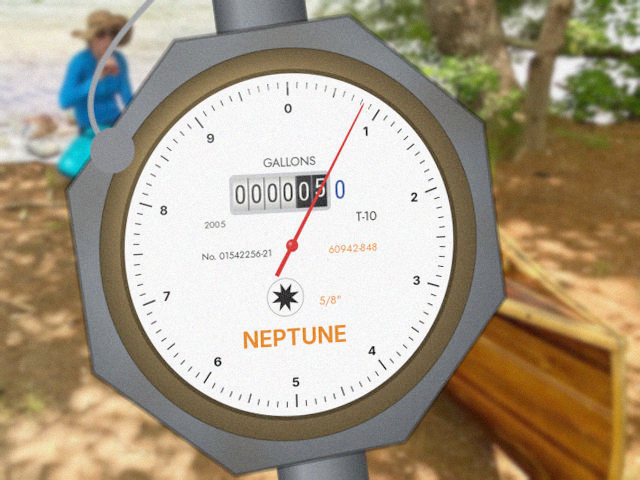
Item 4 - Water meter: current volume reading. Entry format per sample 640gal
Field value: 50.8gal
